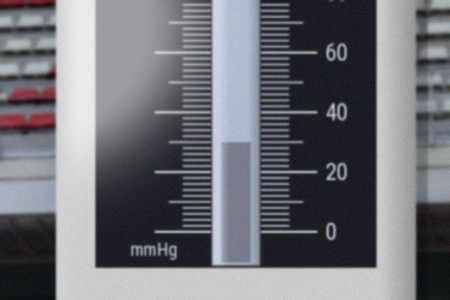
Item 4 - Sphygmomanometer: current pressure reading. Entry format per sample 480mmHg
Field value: 30mmHg
